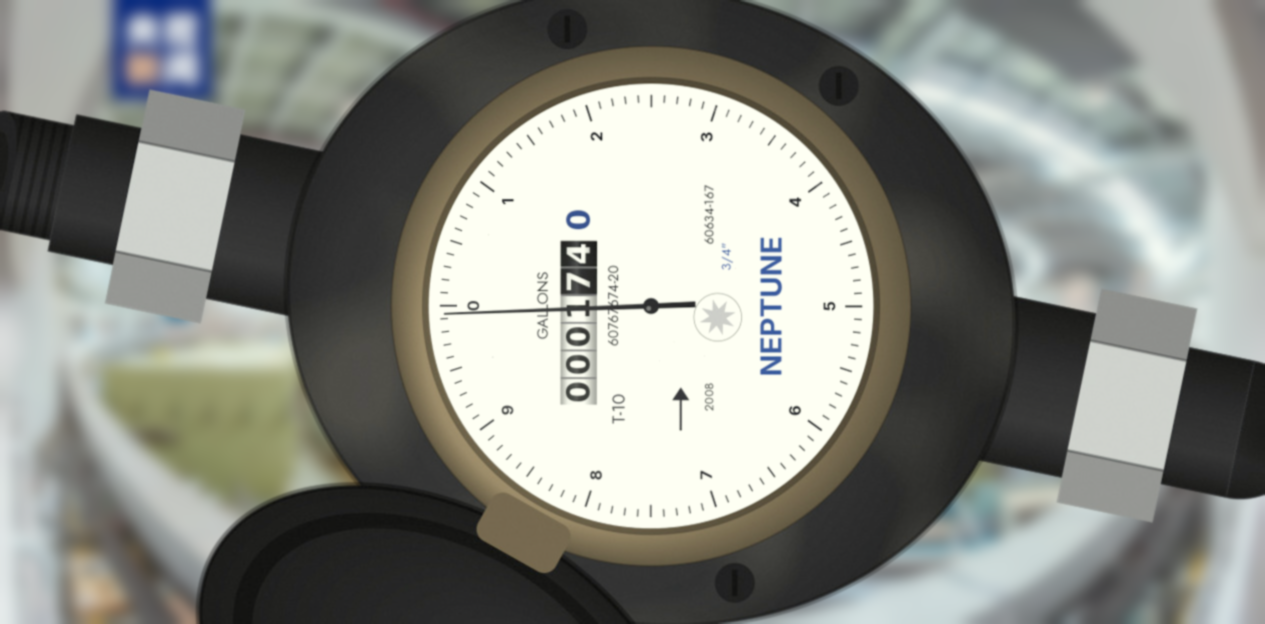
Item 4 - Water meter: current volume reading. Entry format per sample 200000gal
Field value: 1739.9gal
